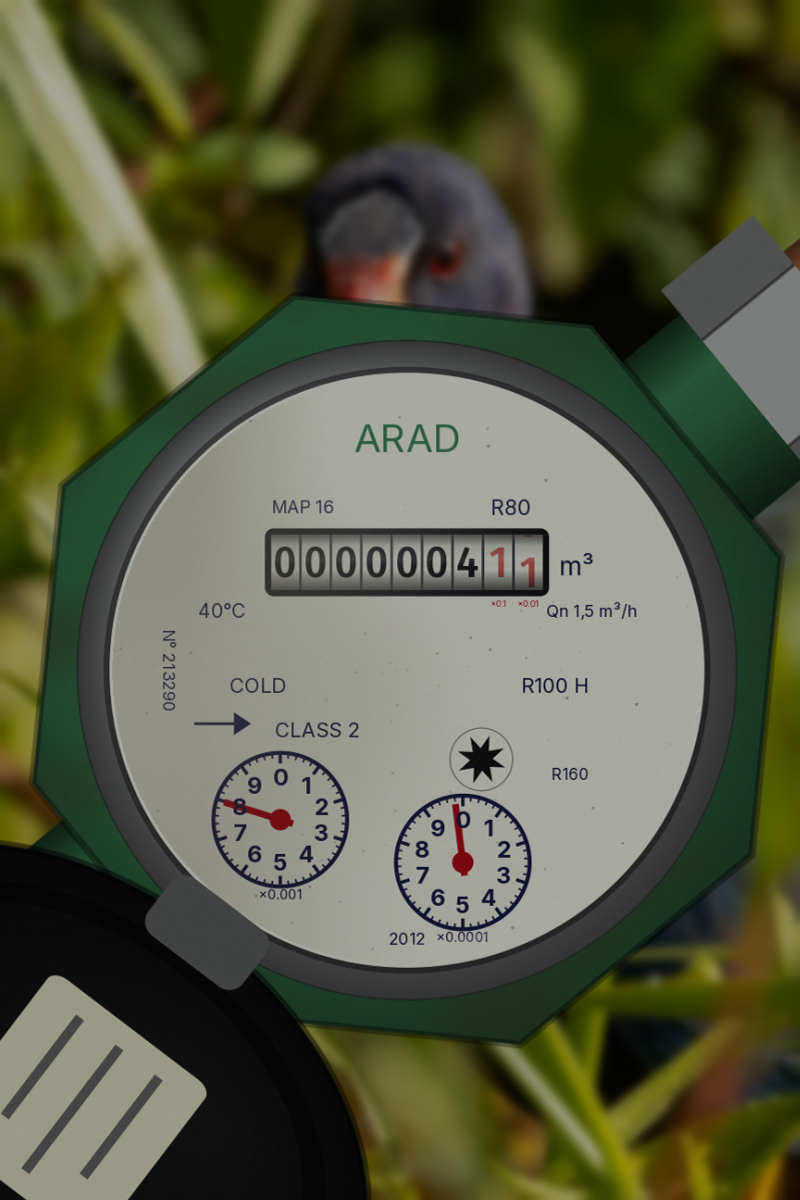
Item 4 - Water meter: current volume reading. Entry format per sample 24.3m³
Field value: 4.1079m³
